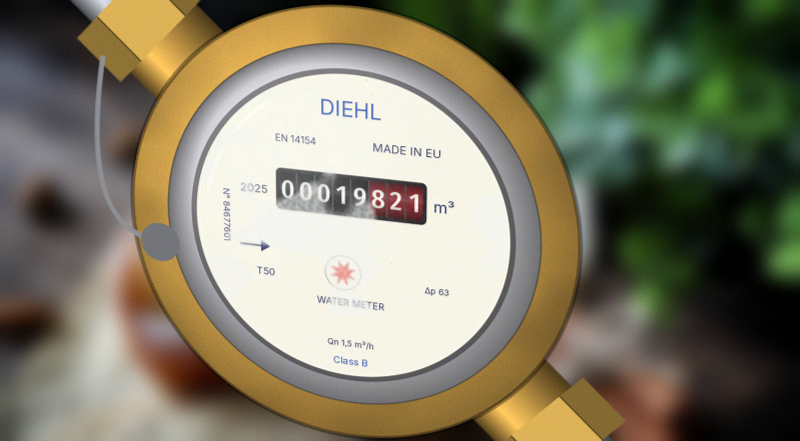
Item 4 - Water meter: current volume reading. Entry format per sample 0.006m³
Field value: 19.821m³
